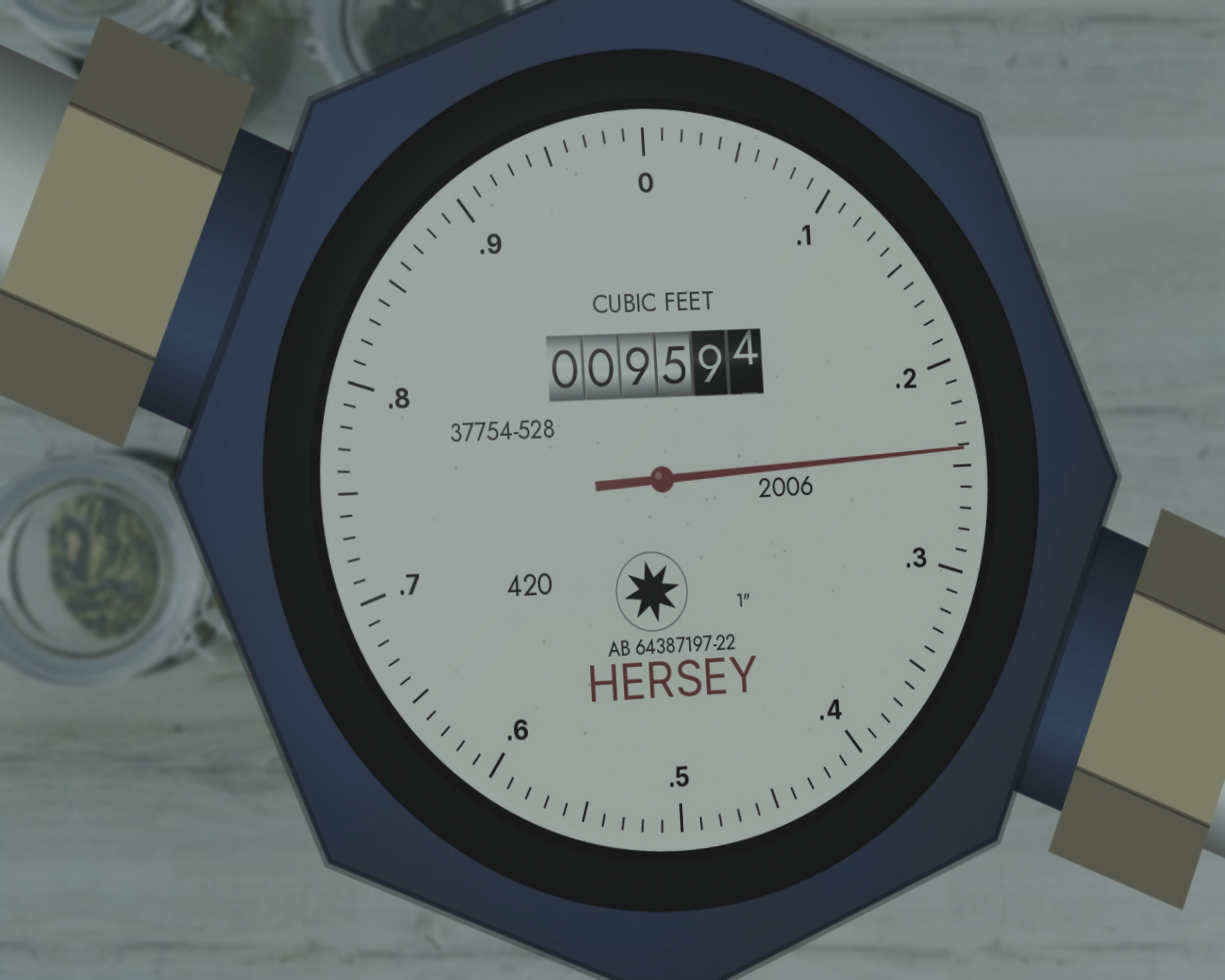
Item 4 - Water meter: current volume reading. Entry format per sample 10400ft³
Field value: 9594.24ft³
